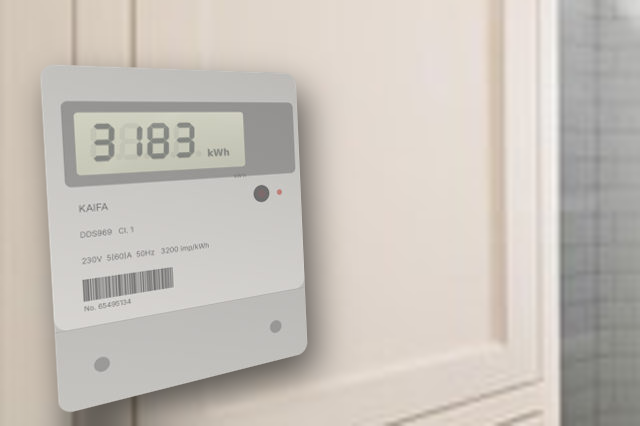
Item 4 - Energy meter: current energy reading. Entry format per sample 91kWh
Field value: 3183kWh
